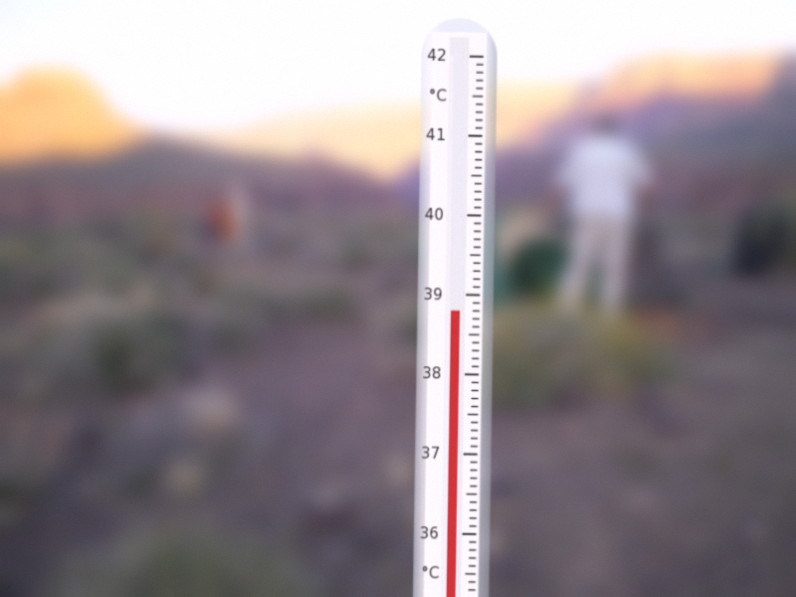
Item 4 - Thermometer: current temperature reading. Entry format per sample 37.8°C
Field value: 38.8°C
